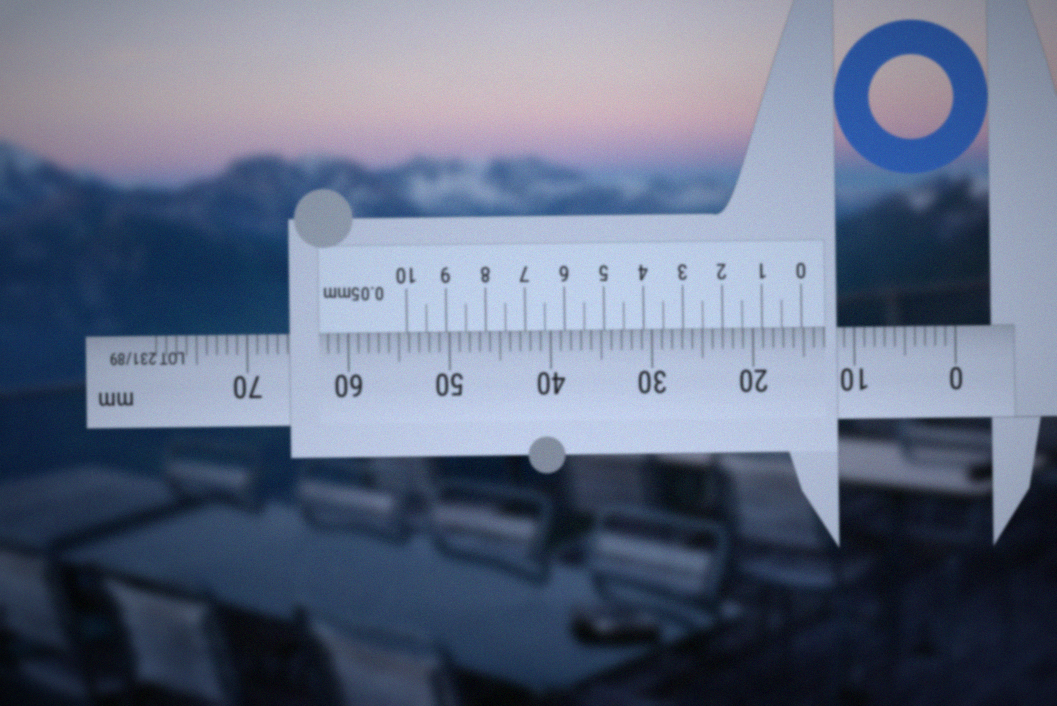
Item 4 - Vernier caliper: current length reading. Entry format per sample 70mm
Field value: 15.2mm
